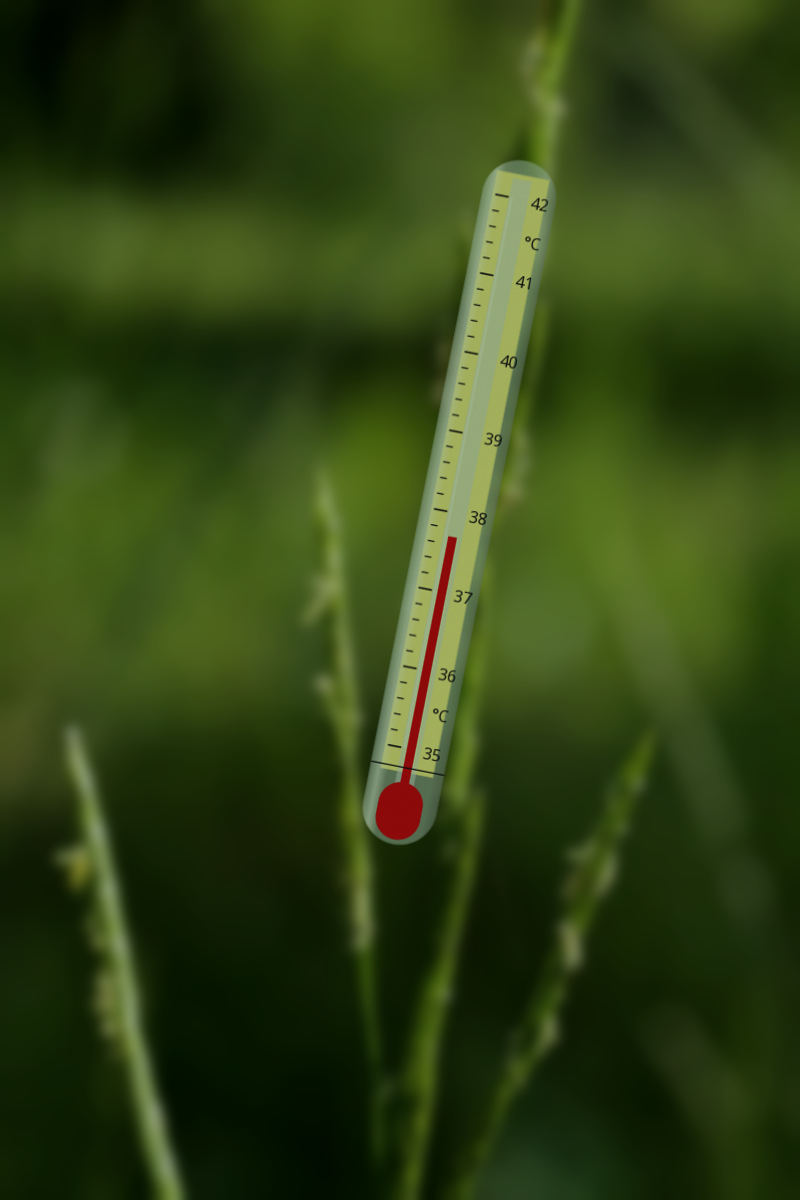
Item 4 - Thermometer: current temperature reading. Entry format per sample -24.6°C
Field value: 37.7°C
